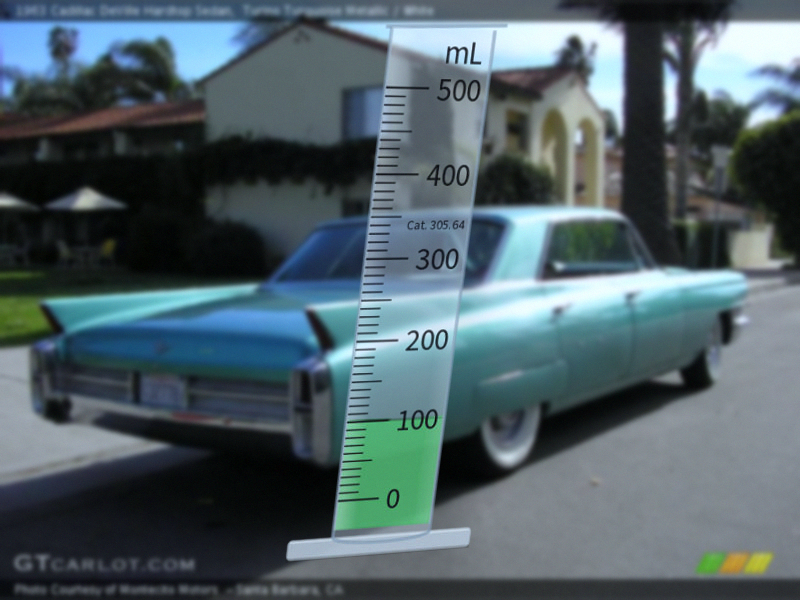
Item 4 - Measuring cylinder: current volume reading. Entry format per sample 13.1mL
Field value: 100mL
